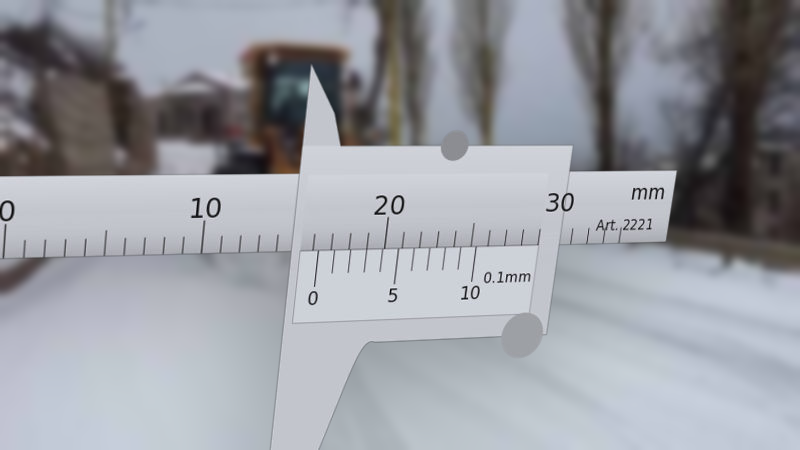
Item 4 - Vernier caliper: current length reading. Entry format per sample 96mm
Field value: 16.3mm
